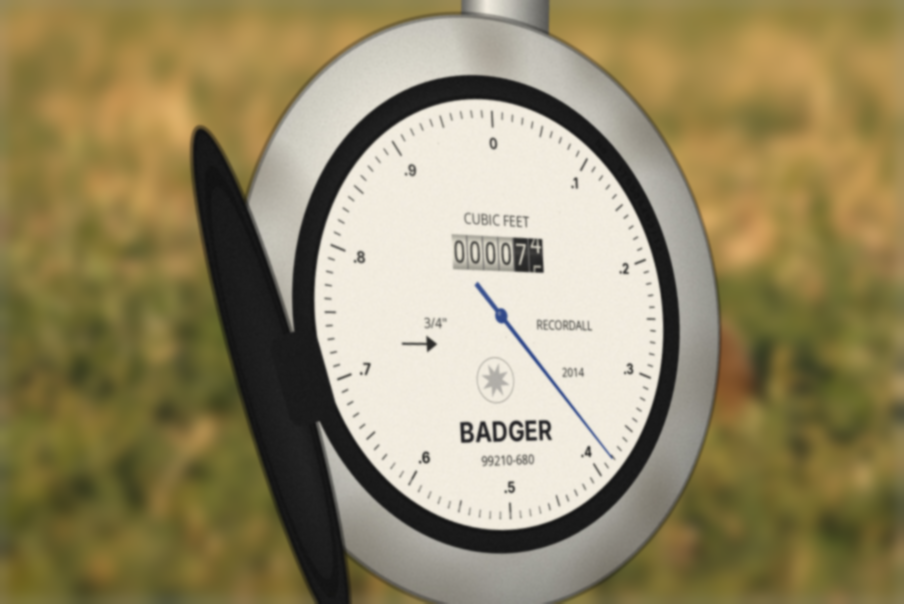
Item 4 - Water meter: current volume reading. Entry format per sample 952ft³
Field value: 74.38ft³
